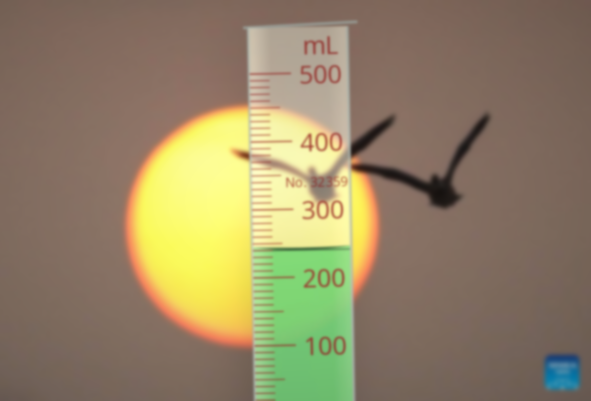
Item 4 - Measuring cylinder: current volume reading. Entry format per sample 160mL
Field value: 240mL
